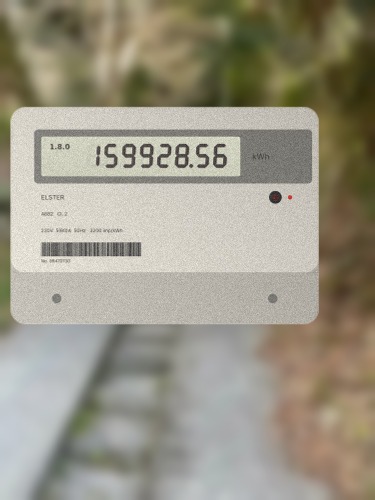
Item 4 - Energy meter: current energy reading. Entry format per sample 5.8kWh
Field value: 159928.56kWh
